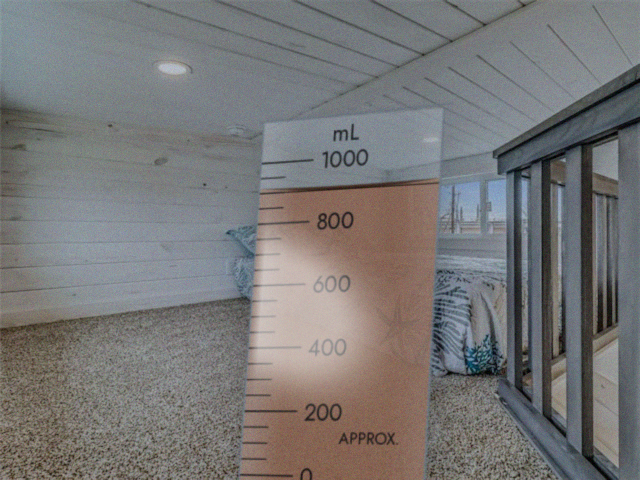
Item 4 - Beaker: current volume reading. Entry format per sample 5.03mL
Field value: 900mL
